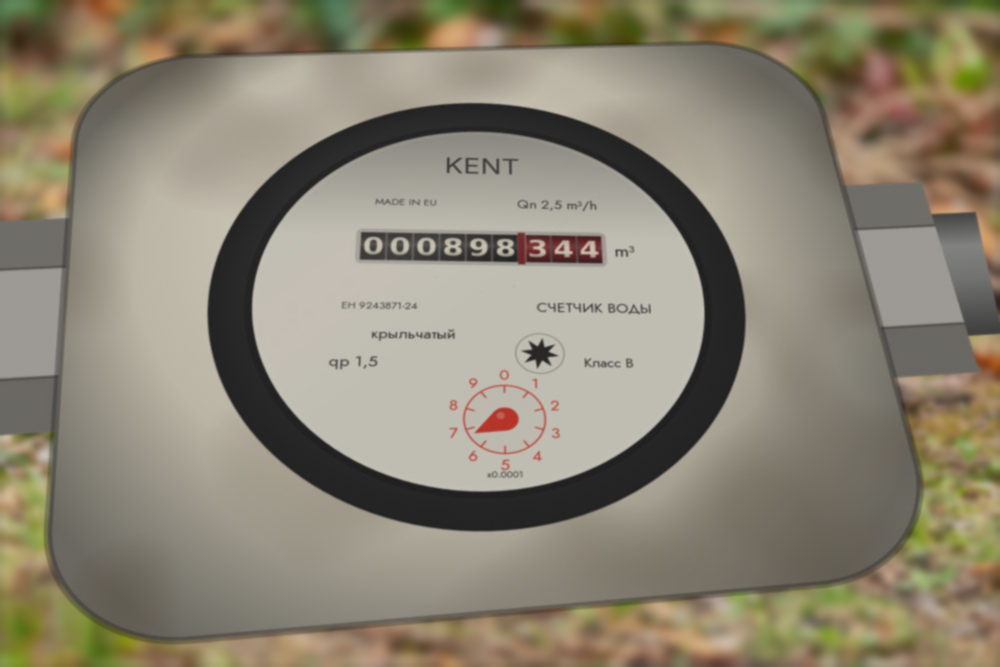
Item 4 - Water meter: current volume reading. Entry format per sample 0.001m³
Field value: 898.3446m³
